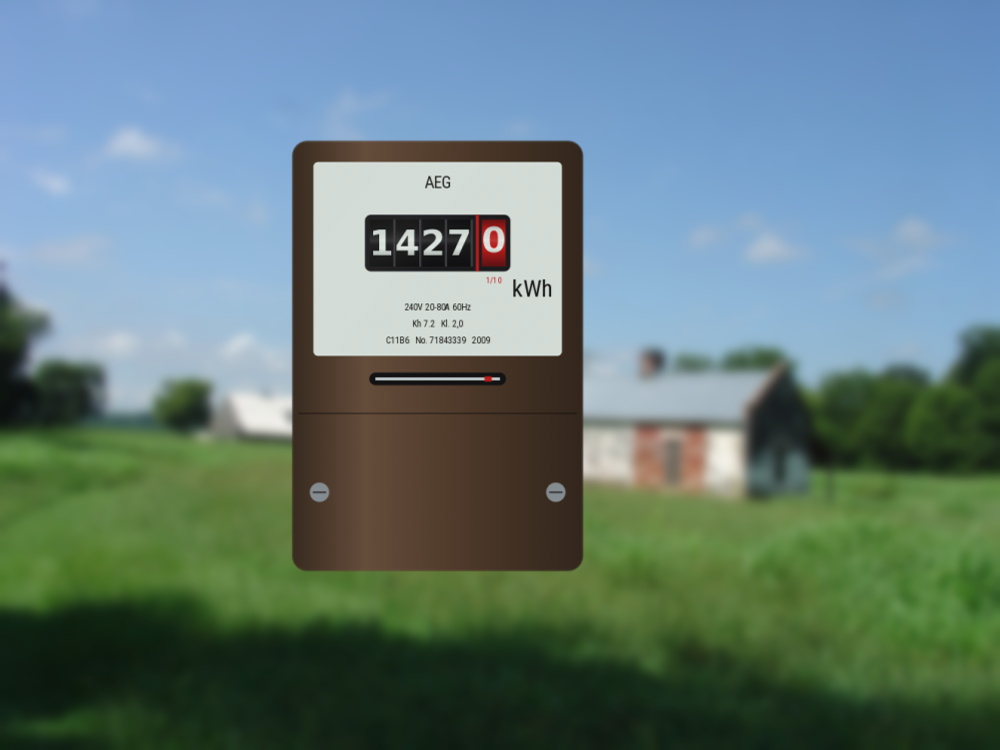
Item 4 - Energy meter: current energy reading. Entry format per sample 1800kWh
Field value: 1427.0kWh
